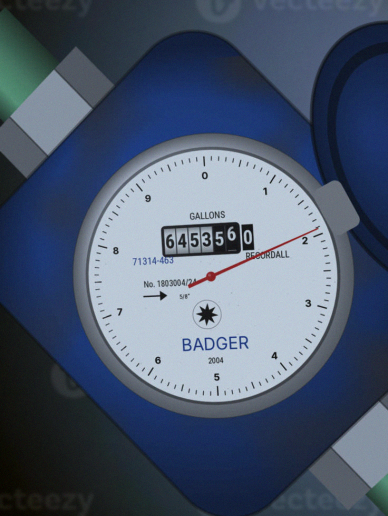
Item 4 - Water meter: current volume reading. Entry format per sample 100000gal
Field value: 6453561.9gal
